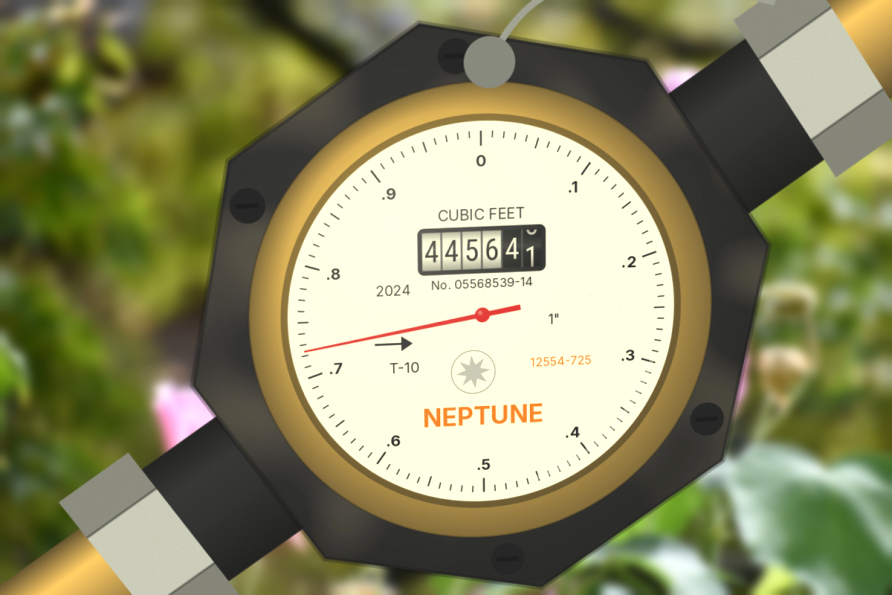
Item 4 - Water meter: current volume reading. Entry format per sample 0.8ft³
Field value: 445640.72ft³
